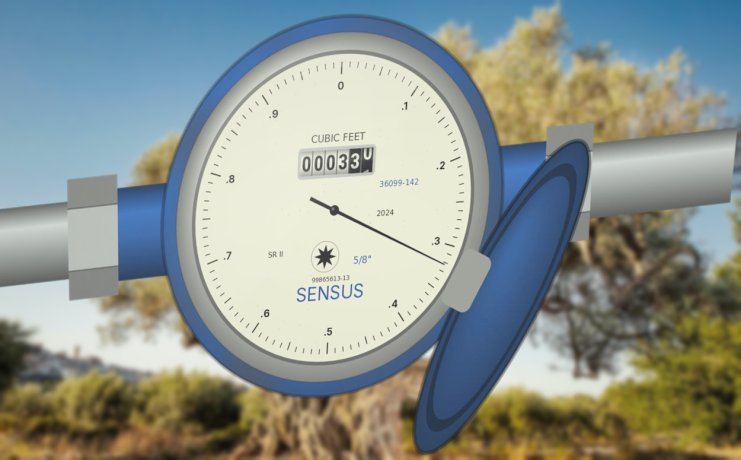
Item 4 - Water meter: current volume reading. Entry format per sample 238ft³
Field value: 330.32ft³
